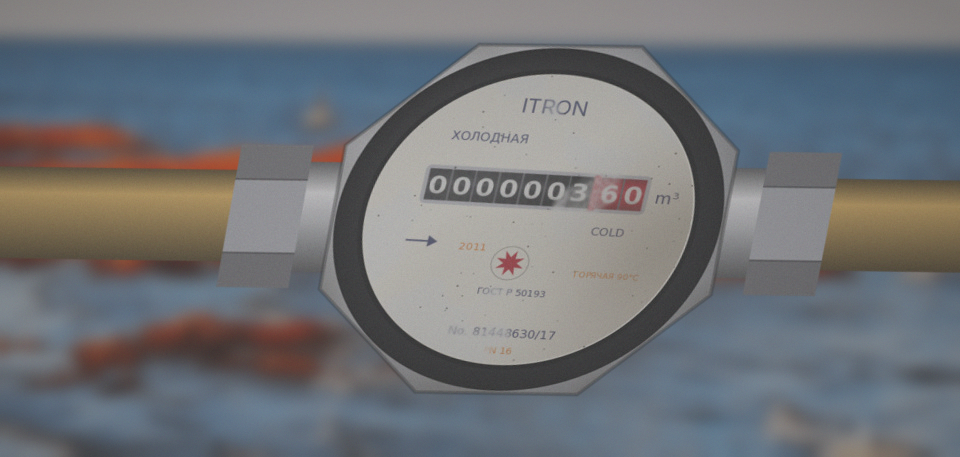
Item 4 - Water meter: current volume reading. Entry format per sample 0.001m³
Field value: 3.60m³
